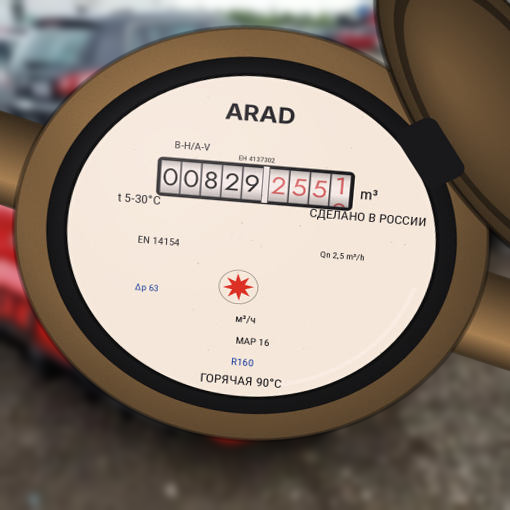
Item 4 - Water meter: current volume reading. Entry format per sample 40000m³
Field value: 829.2551m³
